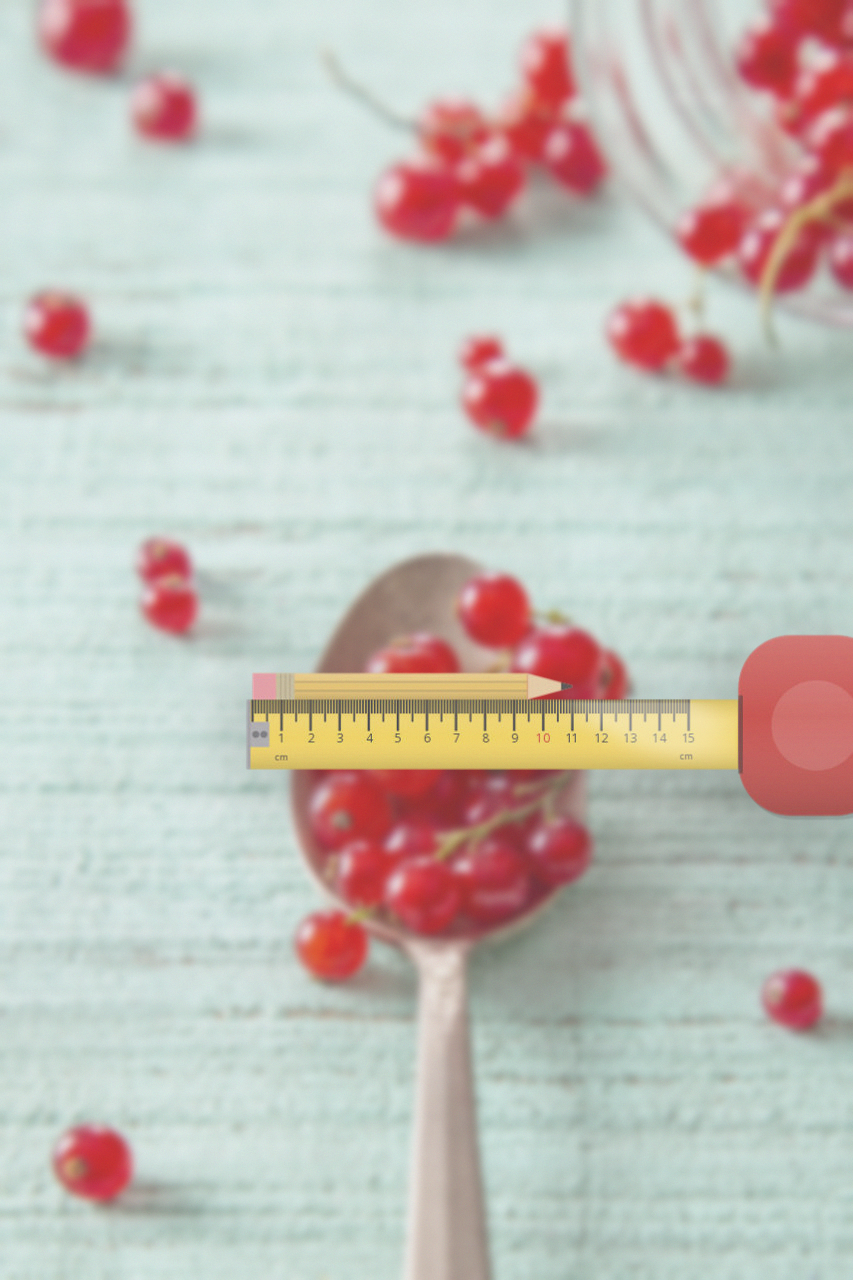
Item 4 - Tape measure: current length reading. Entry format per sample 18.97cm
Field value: 11cm
